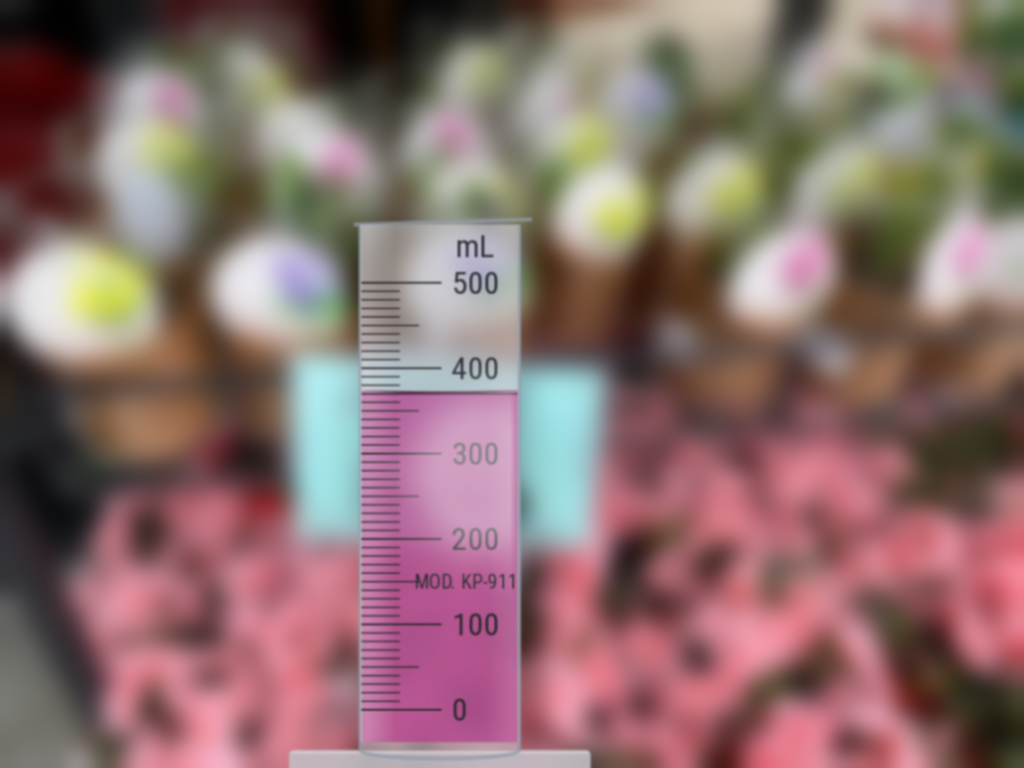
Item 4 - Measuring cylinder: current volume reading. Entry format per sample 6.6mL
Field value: 370mL
